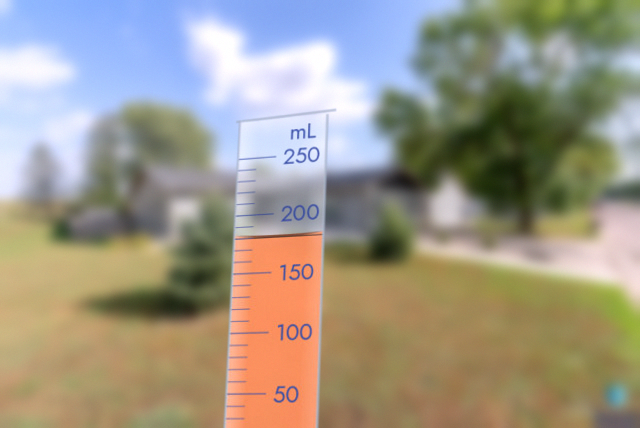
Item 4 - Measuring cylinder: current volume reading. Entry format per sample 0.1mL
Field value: 180mL
